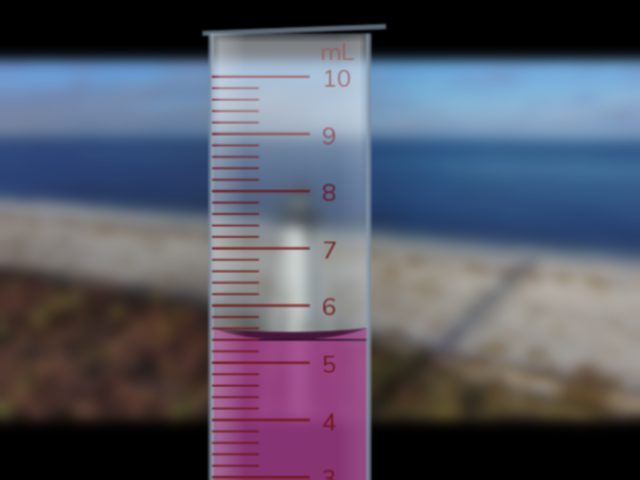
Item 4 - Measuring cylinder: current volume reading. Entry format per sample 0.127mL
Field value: 5.4mL
